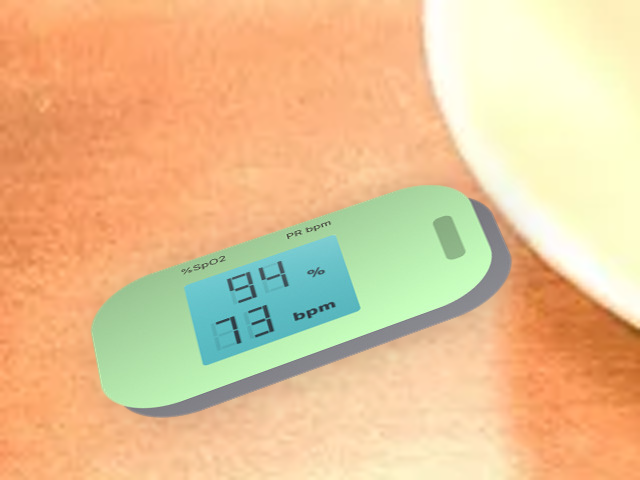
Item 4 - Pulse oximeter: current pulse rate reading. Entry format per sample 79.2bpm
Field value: 73bpm
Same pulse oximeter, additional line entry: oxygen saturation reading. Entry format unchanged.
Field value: 94%
